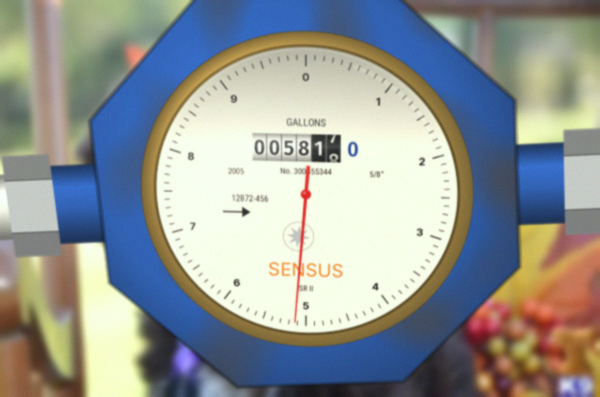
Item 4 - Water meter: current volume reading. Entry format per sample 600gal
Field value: 58175.1gal
